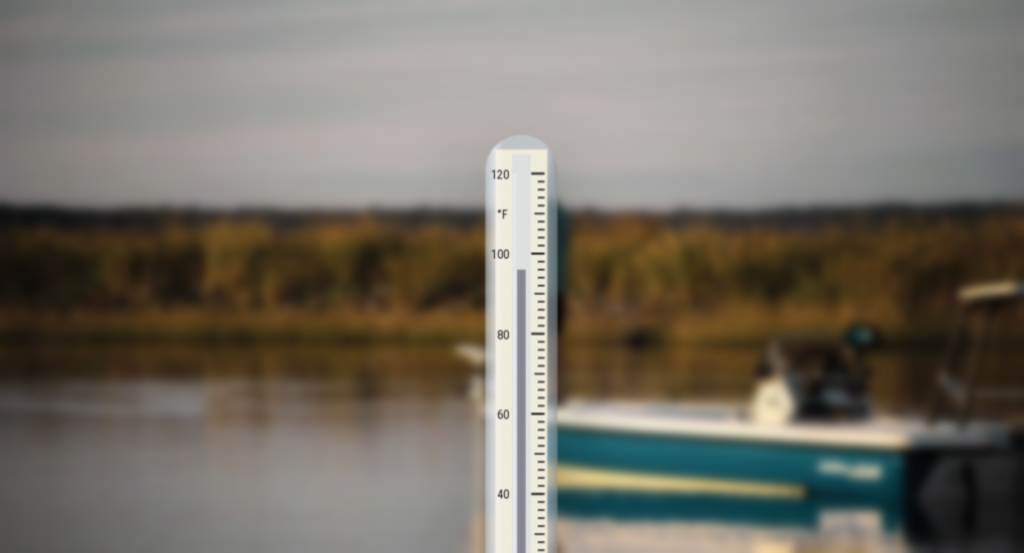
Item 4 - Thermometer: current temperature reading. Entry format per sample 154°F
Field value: 96°F
